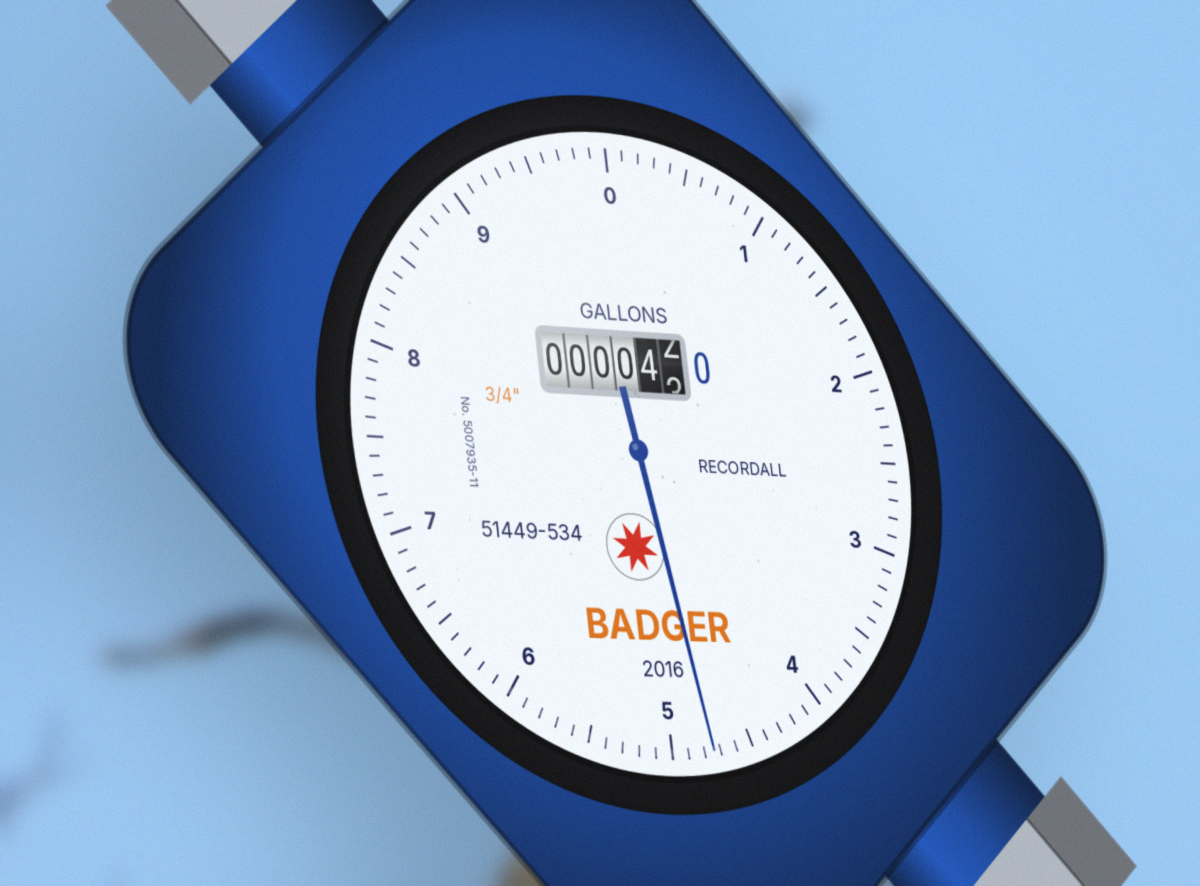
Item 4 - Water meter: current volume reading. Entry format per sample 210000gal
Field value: 424.7gal
